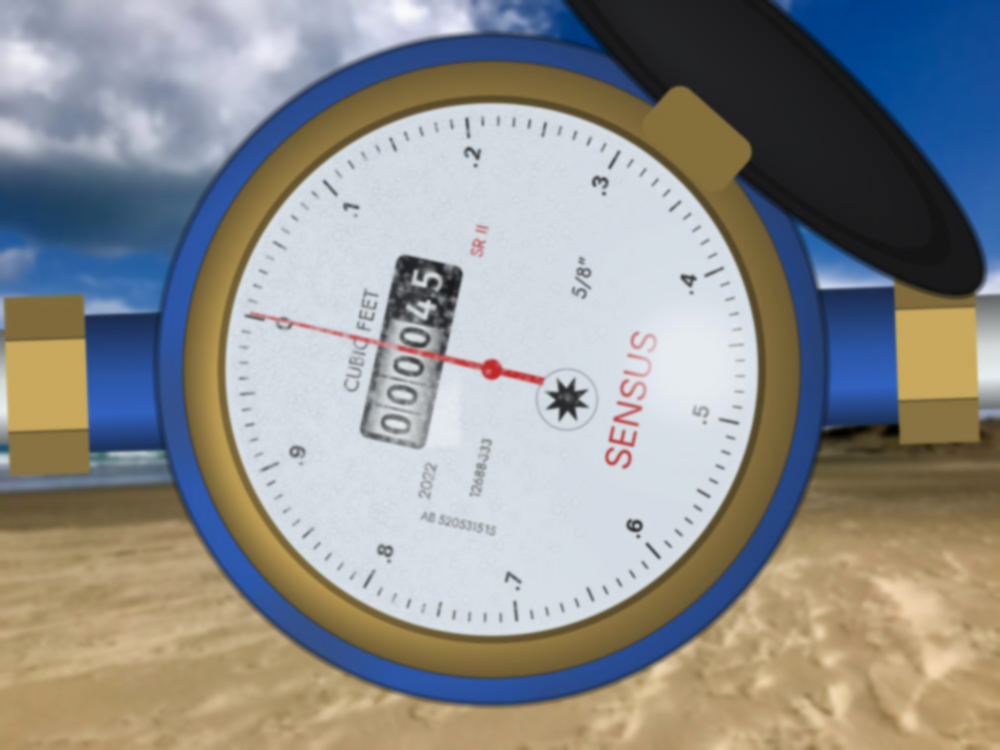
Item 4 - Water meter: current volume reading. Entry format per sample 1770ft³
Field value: 45.00ft³
